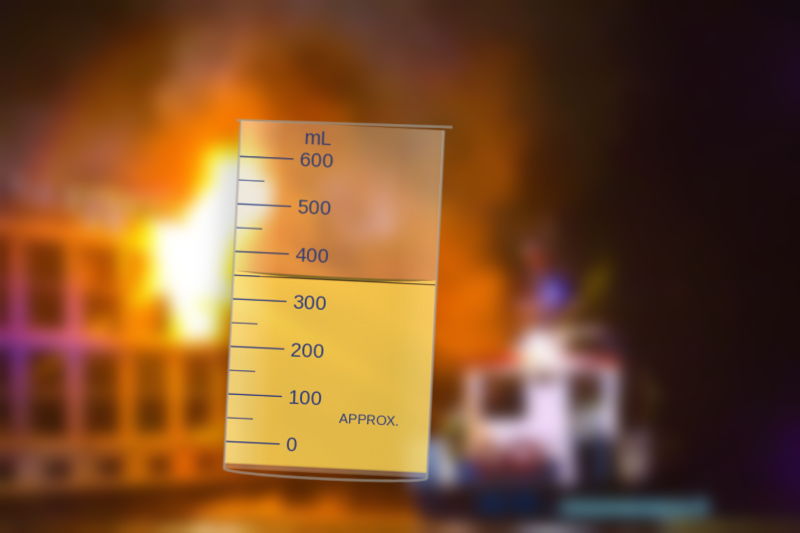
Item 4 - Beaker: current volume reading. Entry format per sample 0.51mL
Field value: 350mL
